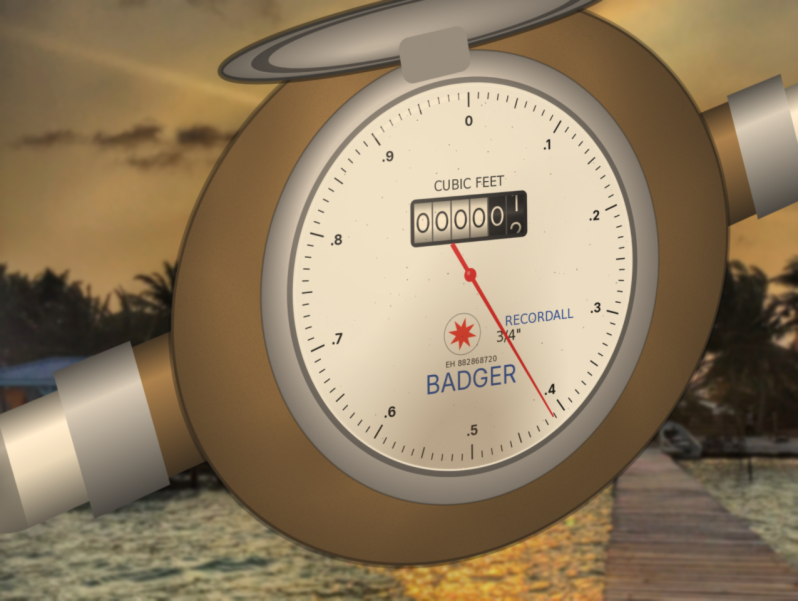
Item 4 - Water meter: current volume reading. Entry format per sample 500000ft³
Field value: 1.41ft³
